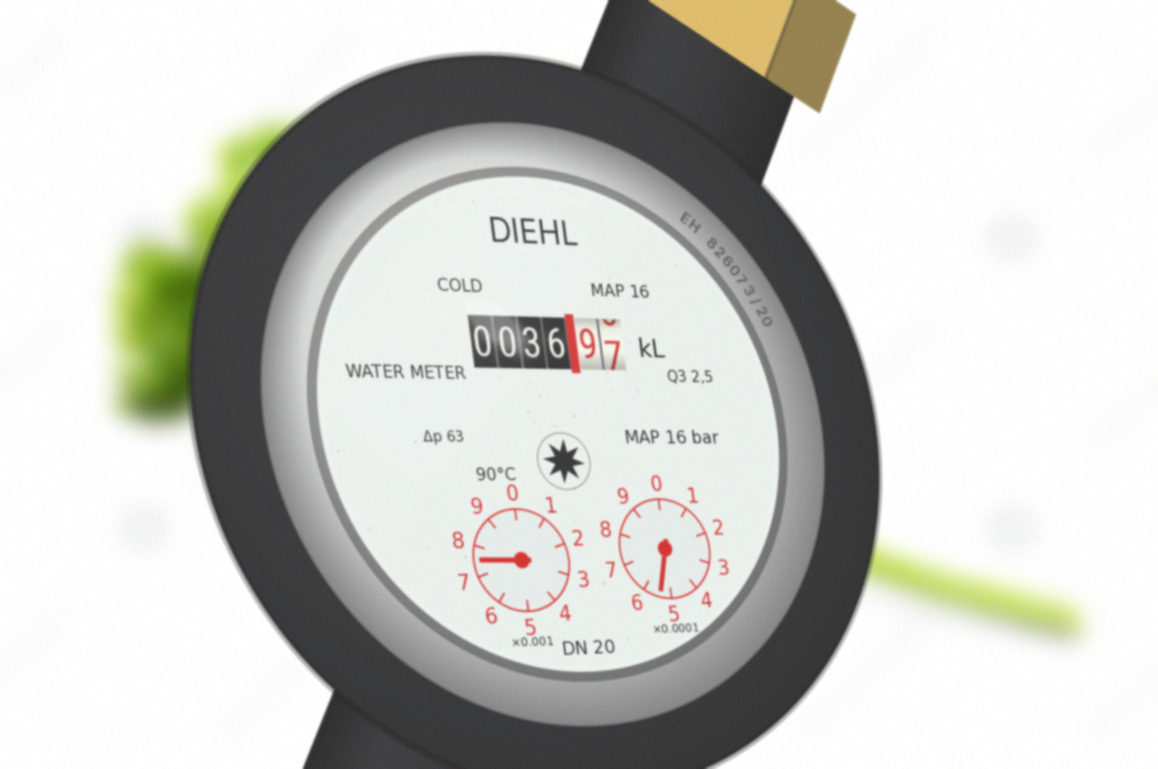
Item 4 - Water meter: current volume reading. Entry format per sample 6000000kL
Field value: 36.9675kL
